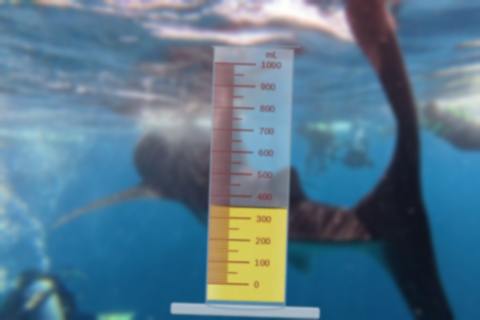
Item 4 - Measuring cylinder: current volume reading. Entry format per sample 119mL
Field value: 350mL
